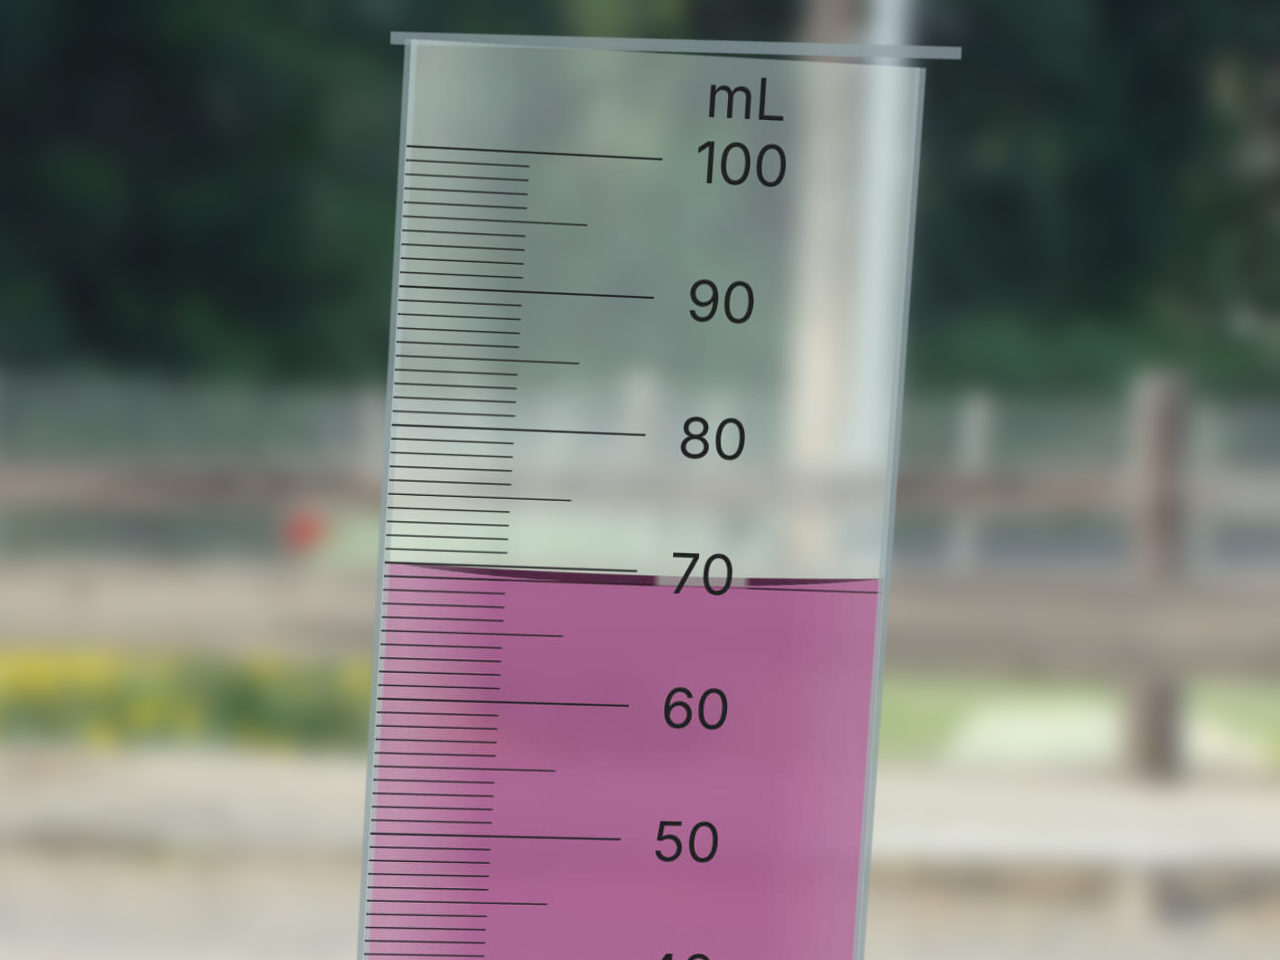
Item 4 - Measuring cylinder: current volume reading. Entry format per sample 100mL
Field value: 69mL
